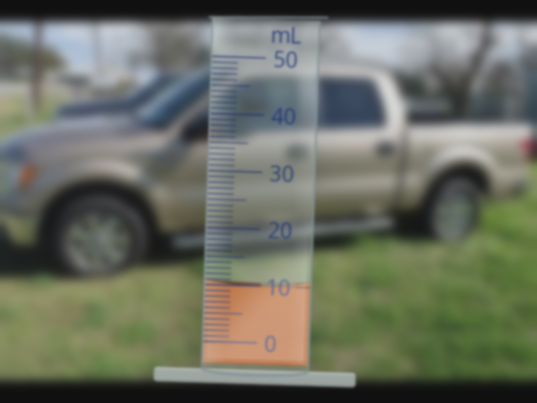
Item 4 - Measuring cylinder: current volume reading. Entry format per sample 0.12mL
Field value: 10mL
